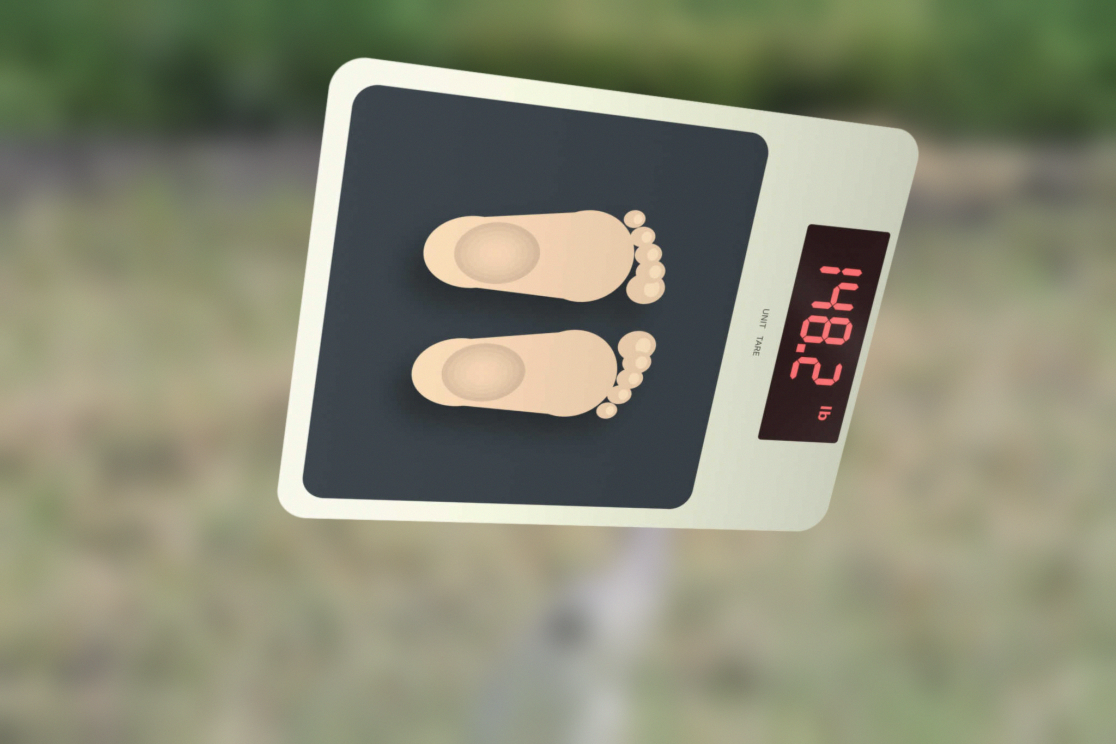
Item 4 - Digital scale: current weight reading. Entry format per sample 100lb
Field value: 148.2lb
